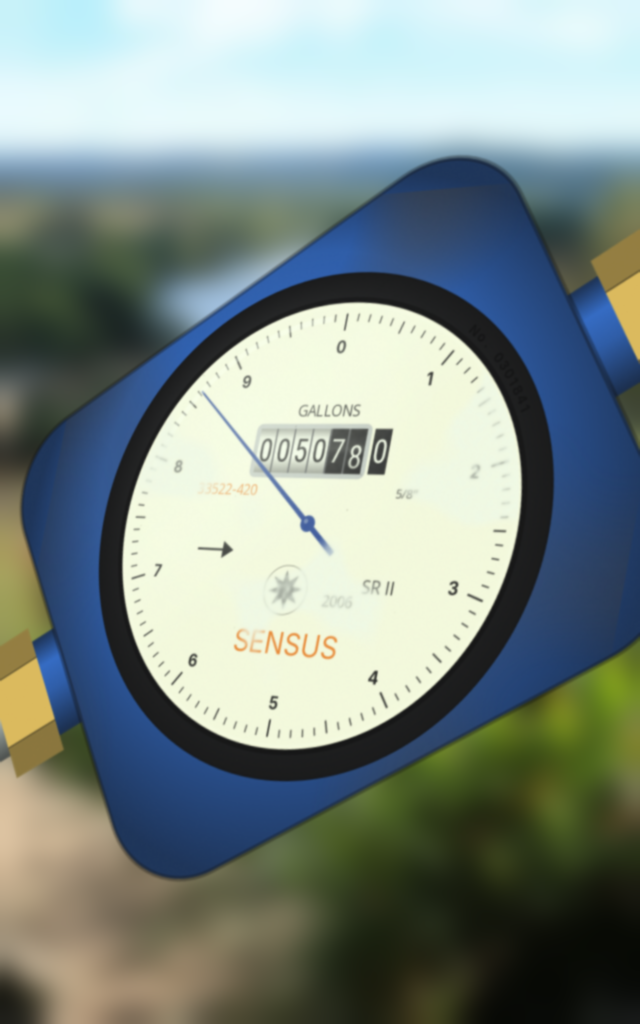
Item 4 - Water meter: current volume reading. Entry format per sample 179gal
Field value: 50778.6gal
